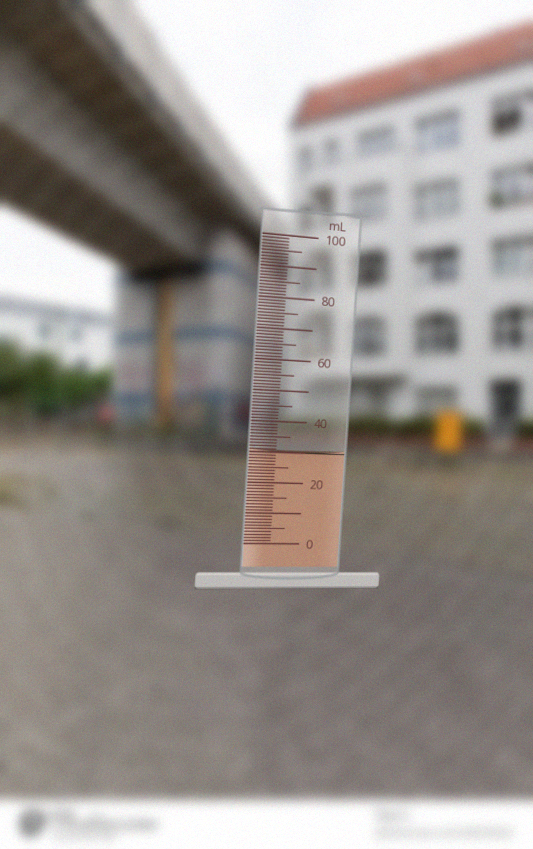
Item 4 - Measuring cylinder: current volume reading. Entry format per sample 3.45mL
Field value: 30mL
